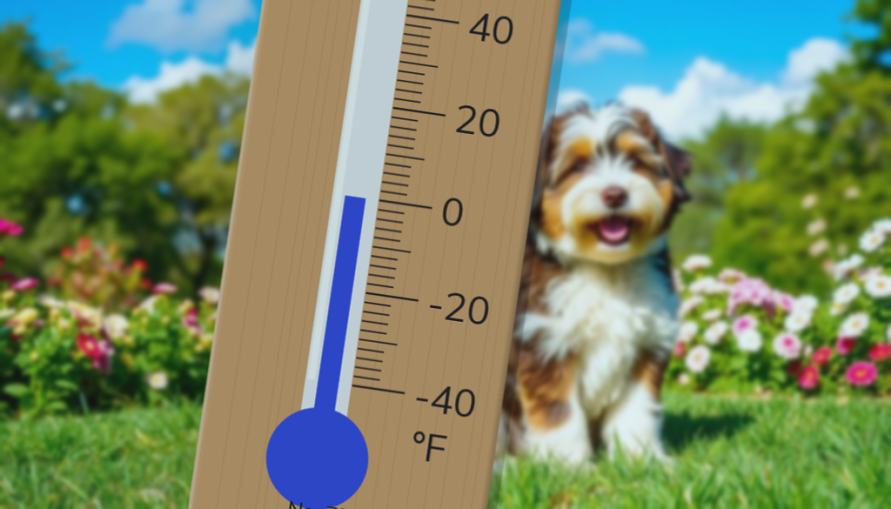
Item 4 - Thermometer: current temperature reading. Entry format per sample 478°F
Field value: 0°F
